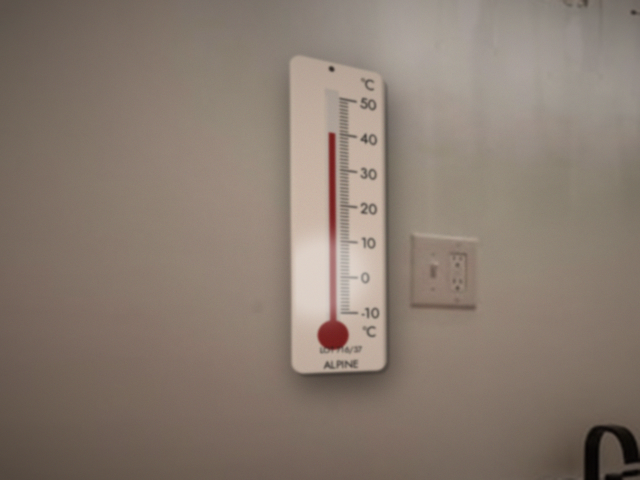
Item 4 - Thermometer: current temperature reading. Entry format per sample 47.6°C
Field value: 40°C
